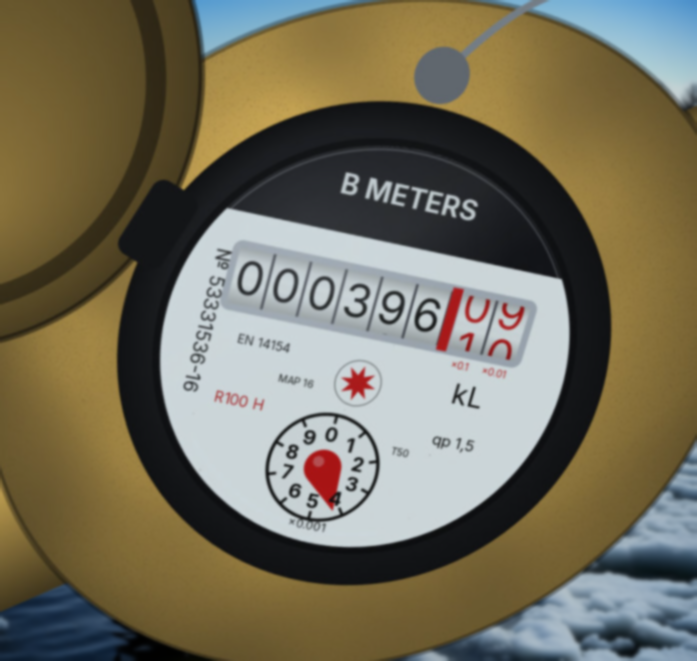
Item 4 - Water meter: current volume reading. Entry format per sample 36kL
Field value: 396.094kL
